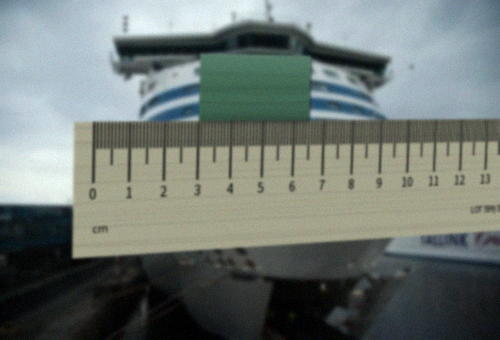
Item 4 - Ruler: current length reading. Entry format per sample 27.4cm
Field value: 3.5cm
